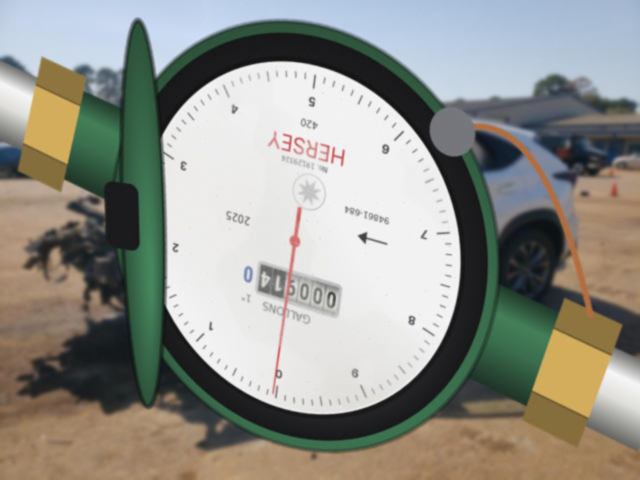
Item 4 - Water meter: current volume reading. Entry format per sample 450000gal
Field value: 9140.0gal
